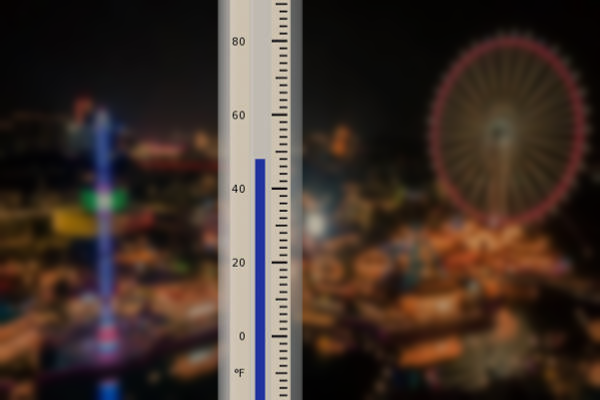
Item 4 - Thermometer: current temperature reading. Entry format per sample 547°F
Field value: 48°F
